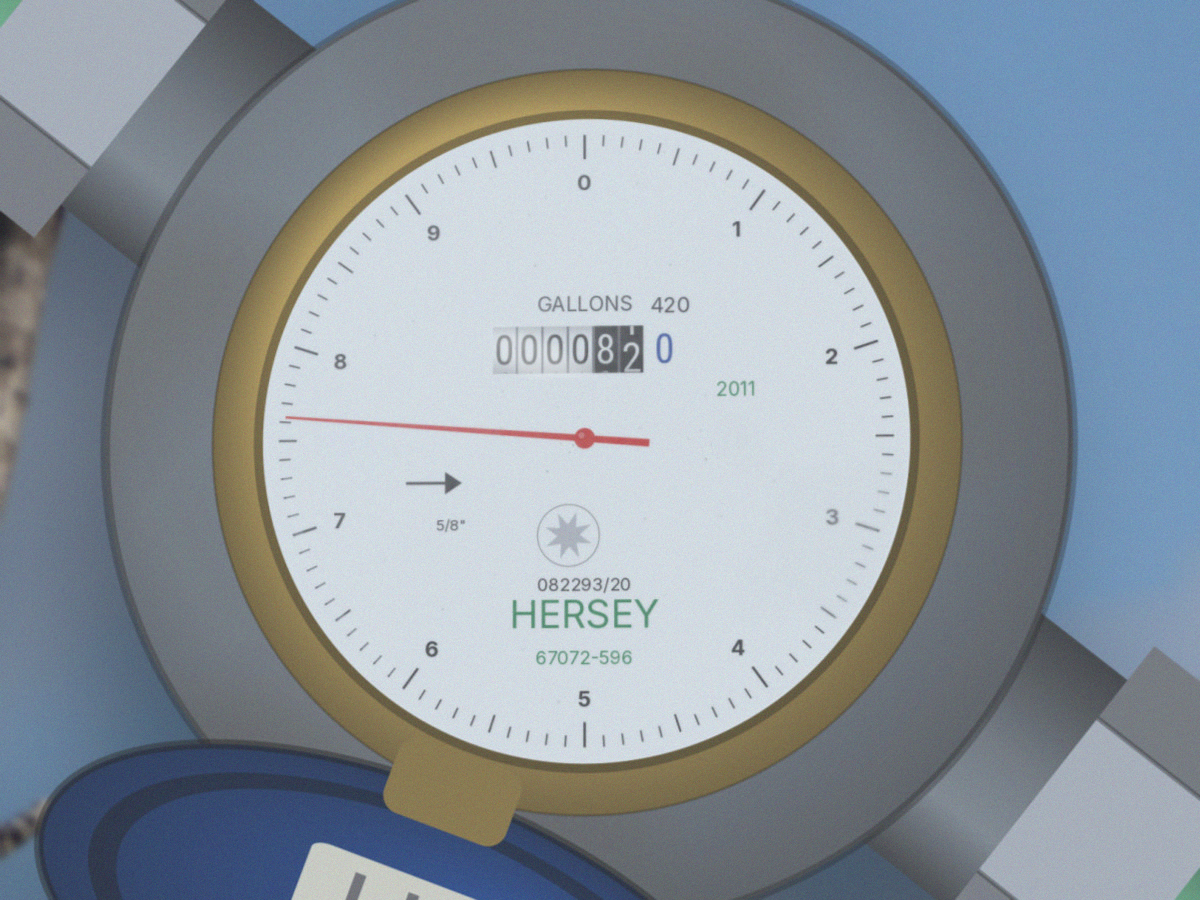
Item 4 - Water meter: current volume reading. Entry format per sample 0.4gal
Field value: 817.6gal
